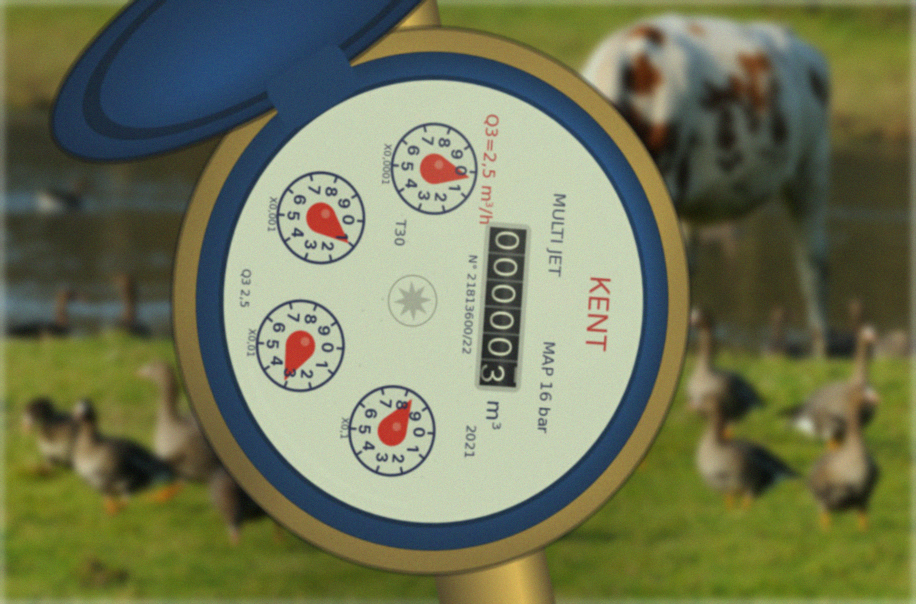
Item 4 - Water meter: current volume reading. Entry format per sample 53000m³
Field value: 2.8310m³
